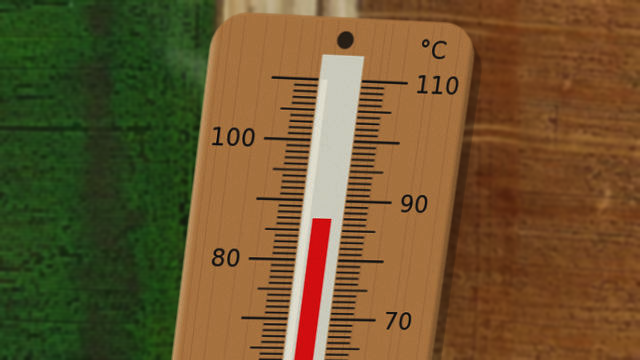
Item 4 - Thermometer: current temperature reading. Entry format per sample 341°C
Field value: 87°C
